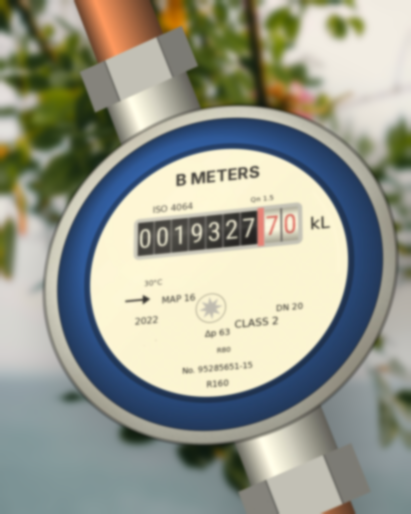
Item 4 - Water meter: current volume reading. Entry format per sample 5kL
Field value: 19327.70kL
